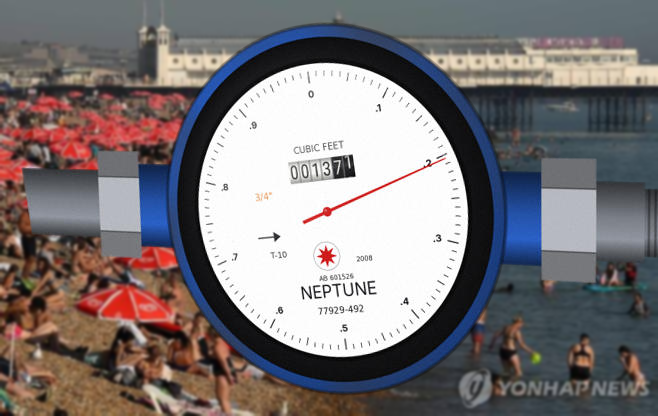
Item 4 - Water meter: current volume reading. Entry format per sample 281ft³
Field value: 1371.20ft³
